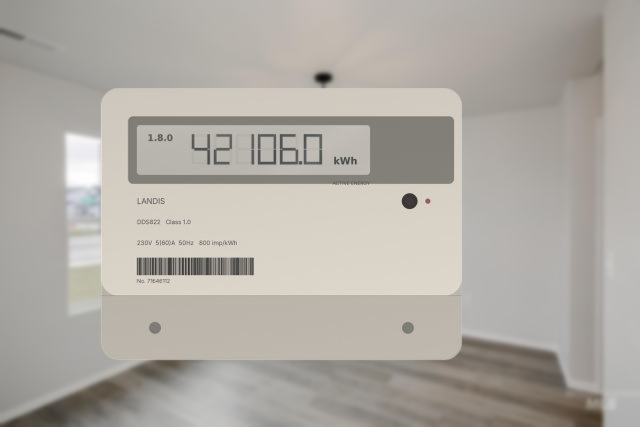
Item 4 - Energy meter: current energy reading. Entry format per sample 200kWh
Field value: 42106.0kWh
